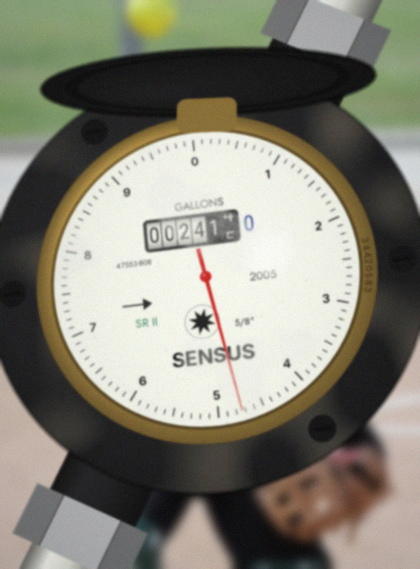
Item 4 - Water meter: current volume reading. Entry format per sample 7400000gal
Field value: 24144.7gal
